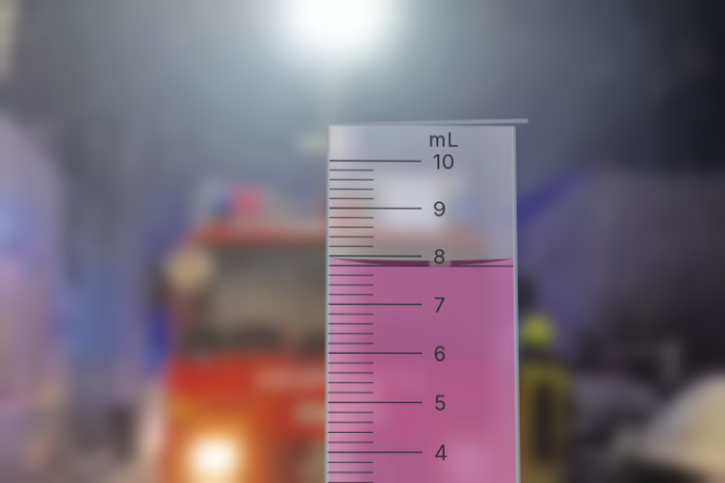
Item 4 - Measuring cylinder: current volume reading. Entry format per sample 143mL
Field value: 7.8mL
